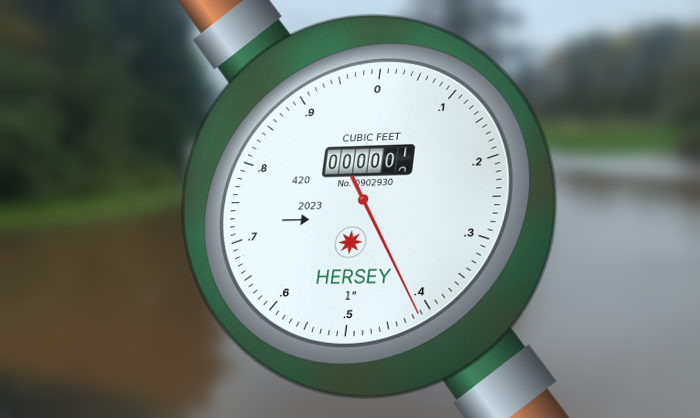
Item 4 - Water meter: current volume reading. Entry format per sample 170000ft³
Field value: 1.41ft³
